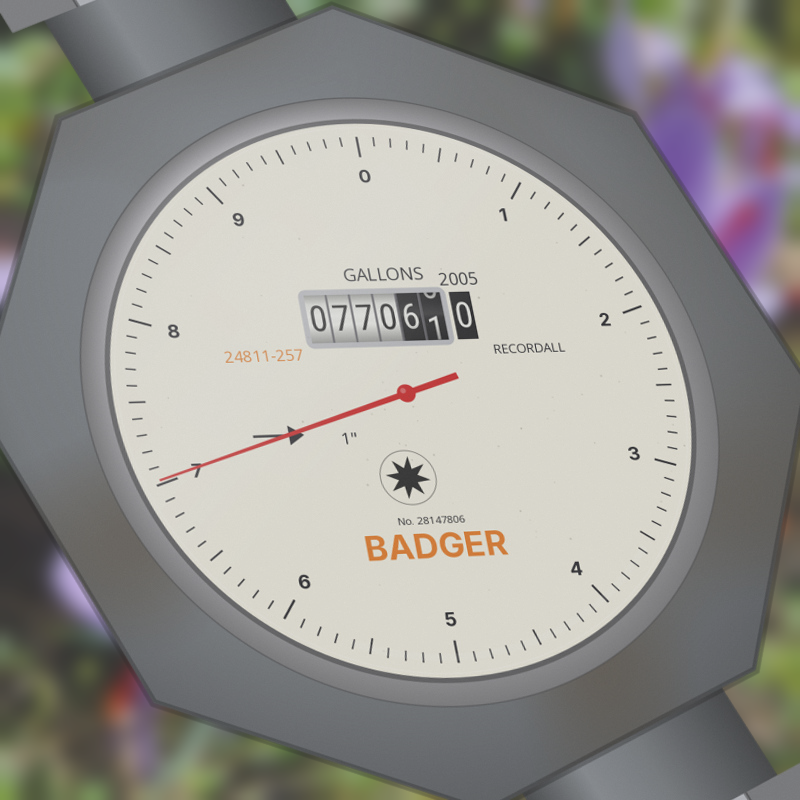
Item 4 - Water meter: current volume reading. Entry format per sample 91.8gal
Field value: 770607.0gal
